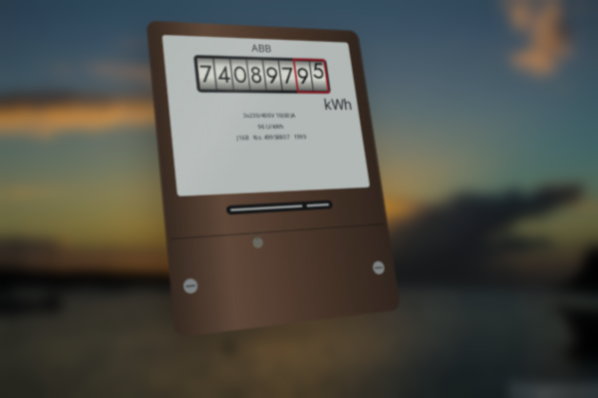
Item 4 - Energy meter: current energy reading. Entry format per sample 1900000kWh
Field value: 740897.95kWh
